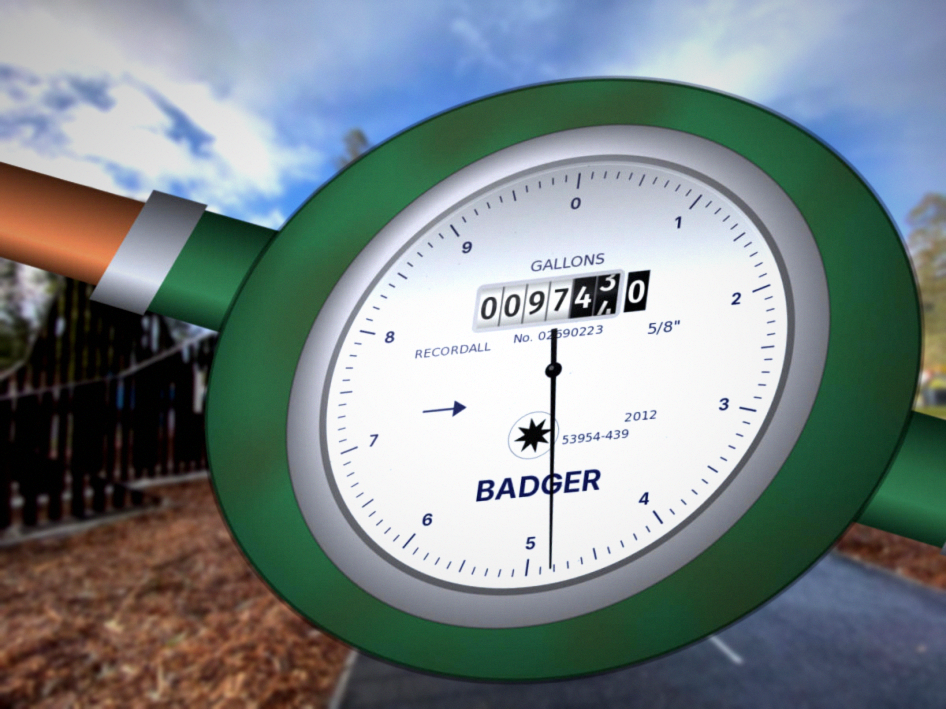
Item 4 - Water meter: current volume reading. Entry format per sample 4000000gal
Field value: 97434.8gal
